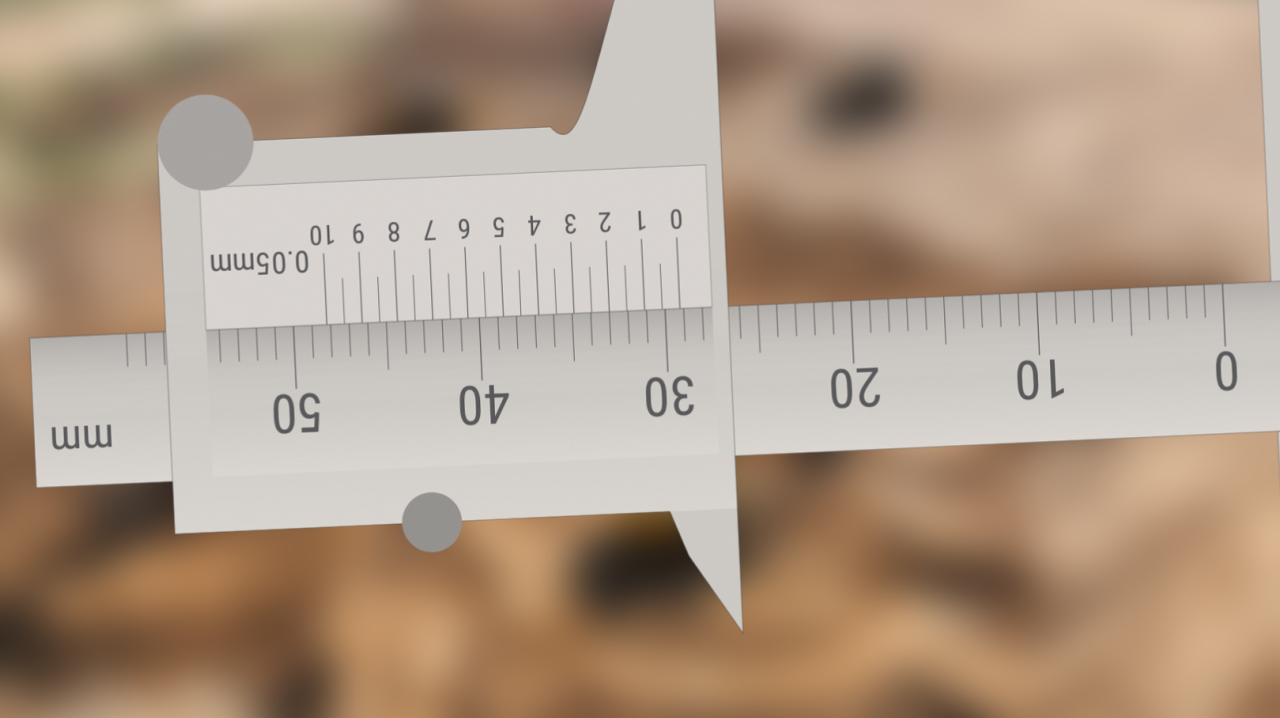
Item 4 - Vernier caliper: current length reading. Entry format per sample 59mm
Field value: 29.2mm
